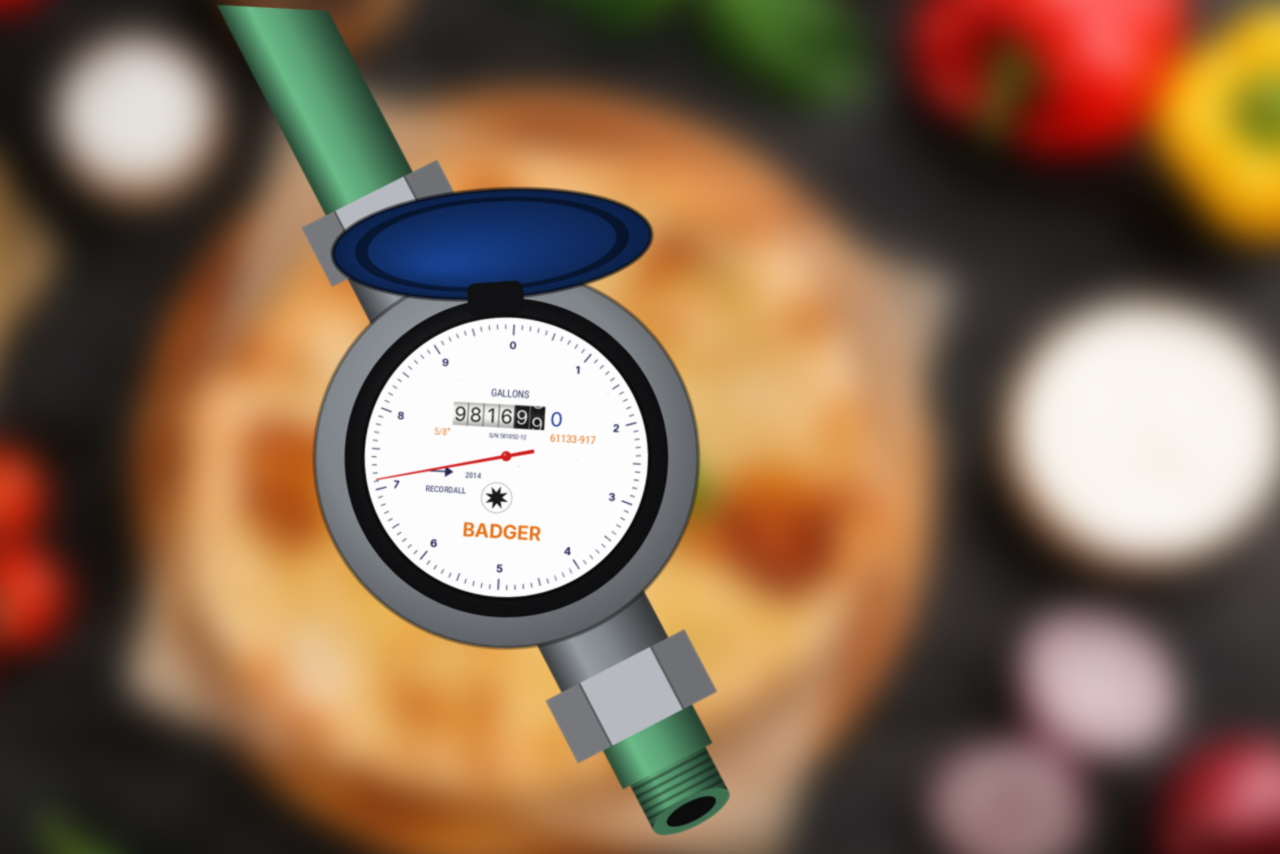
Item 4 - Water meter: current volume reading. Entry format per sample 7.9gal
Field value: 9816987.1gal
